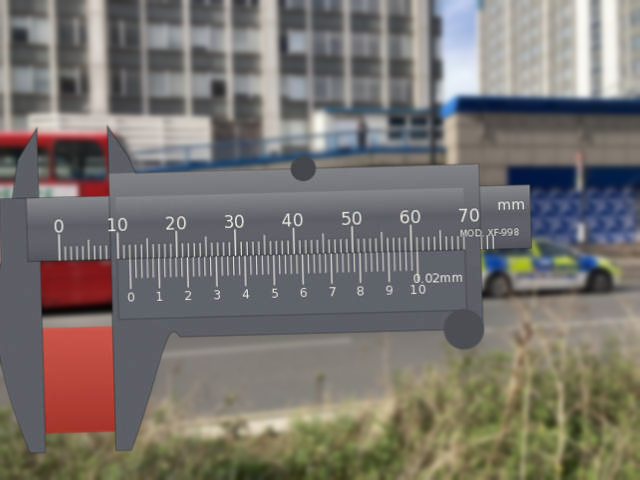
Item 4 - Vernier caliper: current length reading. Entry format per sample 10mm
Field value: 12.0mm
